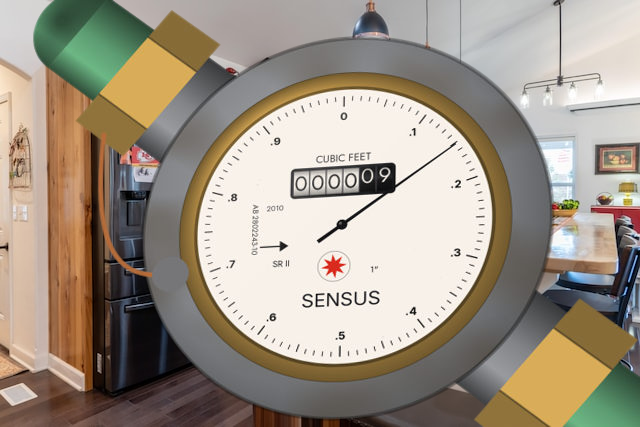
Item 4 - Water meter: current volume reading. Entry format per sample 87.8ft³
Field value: 9.15ft³
